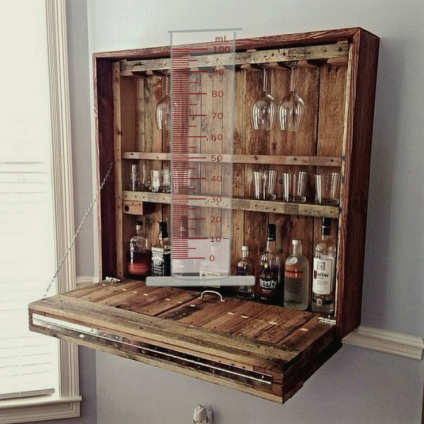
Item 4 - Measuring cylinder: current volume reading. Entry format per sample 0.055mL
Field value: 10mL
